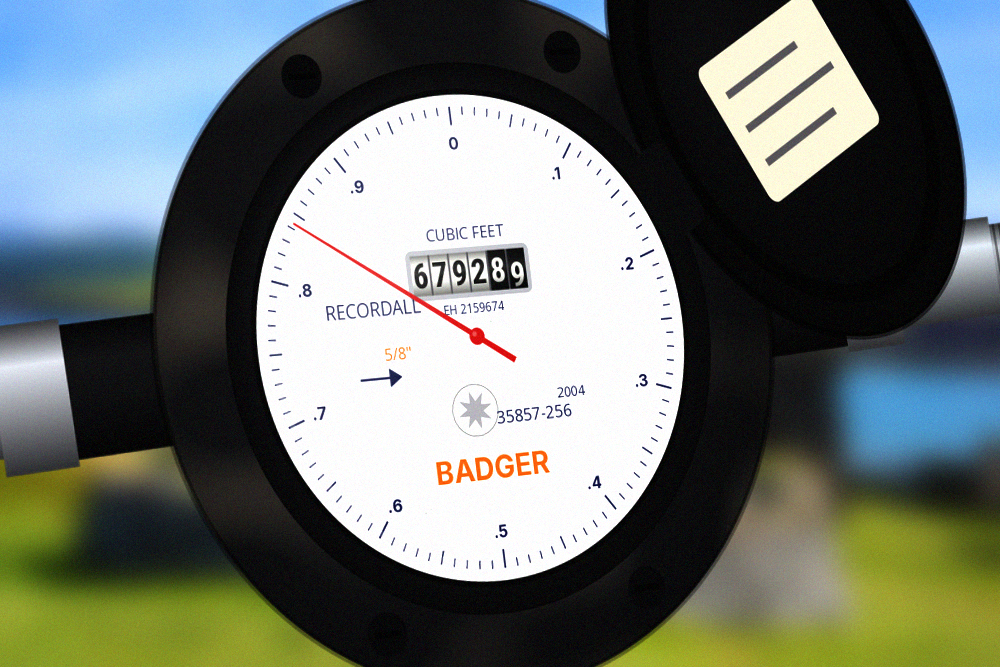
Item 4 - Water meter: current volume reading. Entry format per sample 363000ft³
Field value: 679288.84ft³
